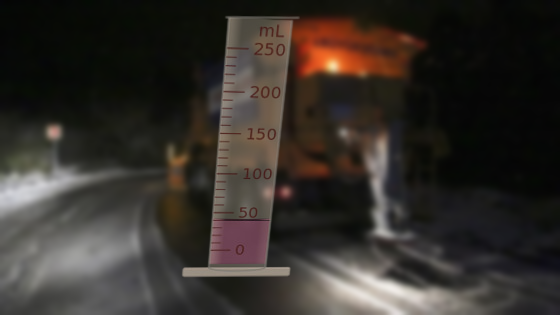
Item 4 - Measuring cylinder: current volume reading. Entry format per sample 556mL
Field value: 40mL
